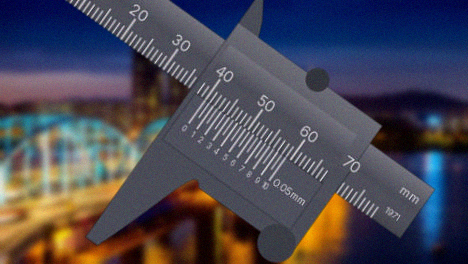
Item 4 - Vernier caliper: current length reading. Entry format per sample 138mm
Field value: 40.0mm
